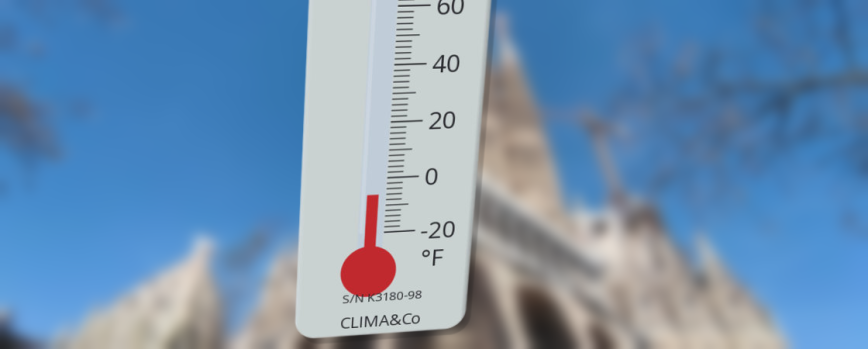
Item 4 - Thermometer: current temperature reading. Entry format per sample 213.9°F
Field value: -6°F
